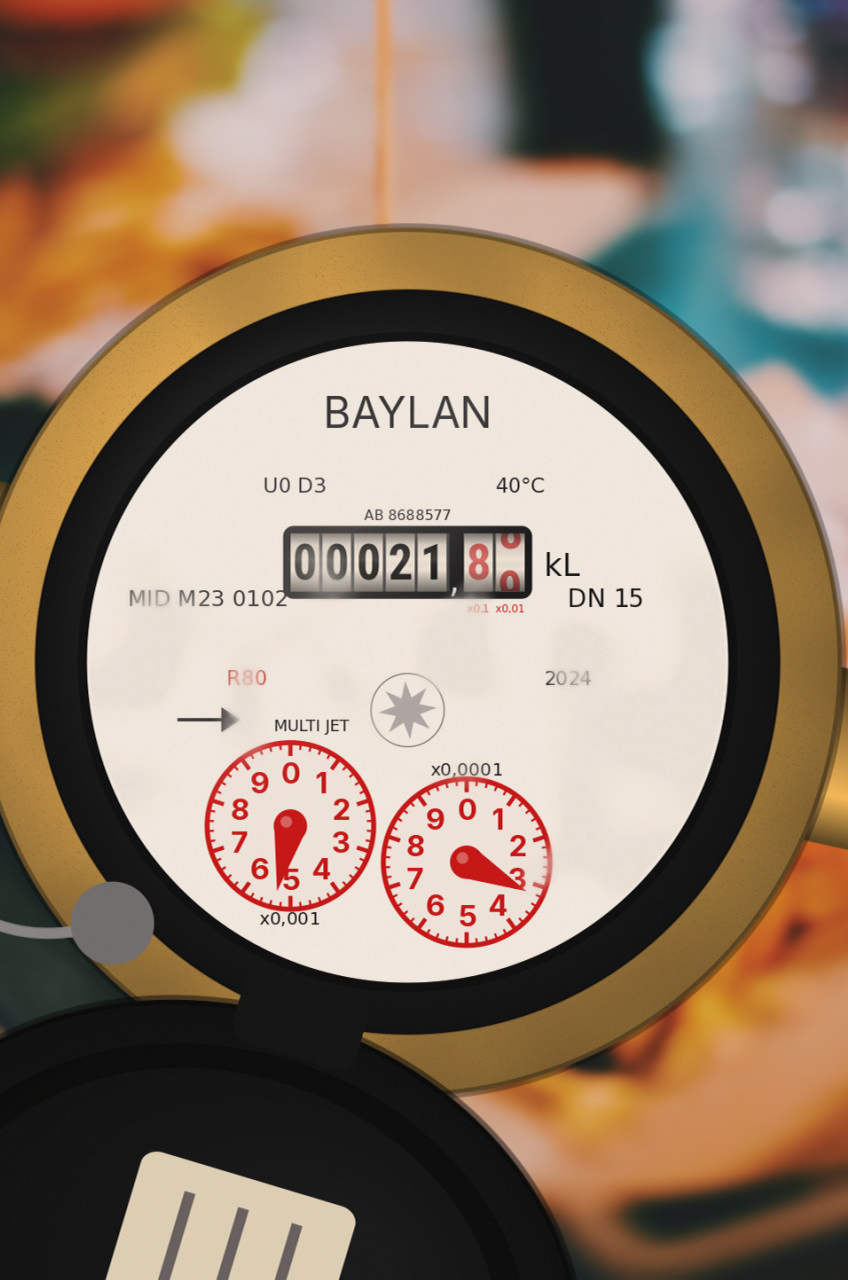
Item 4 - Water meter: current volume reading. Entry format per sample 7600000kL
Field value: 21.8853kL
